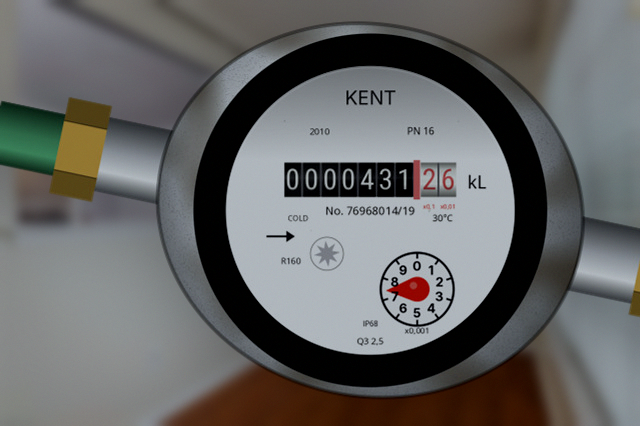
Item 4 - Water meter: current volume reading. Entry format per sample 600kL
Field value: 431.267kL
